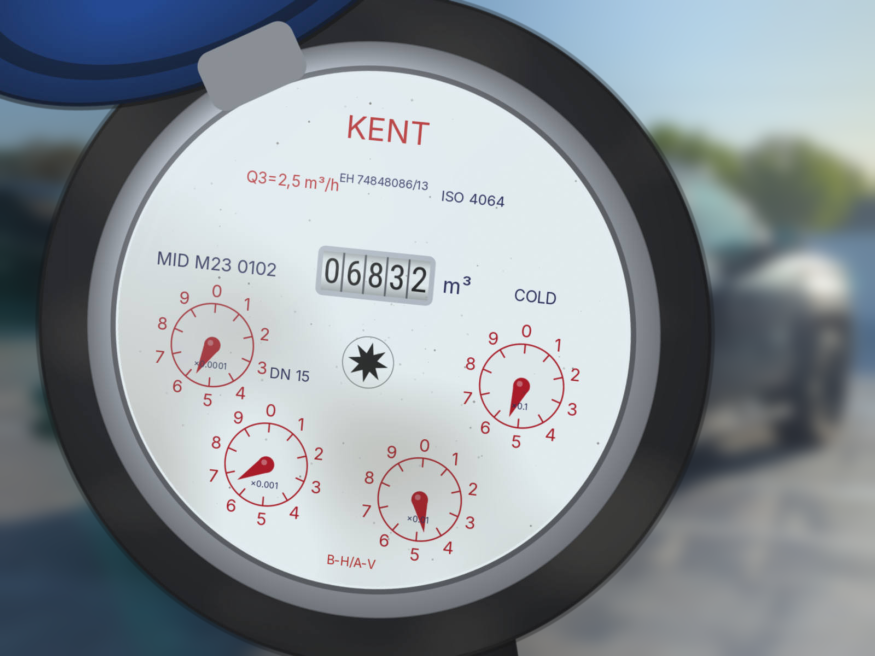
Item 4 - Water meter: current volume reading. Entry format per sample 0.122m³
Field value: 6832.5465m³
